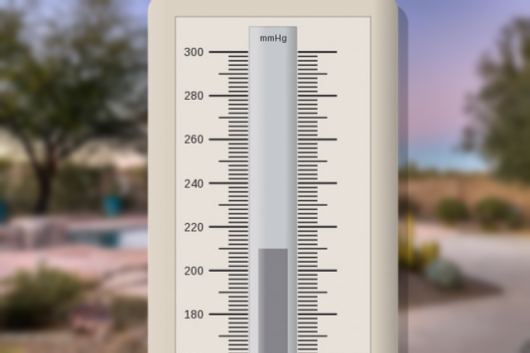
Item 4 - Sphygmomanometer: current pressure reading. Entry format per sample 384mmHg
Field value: 210mmHg
